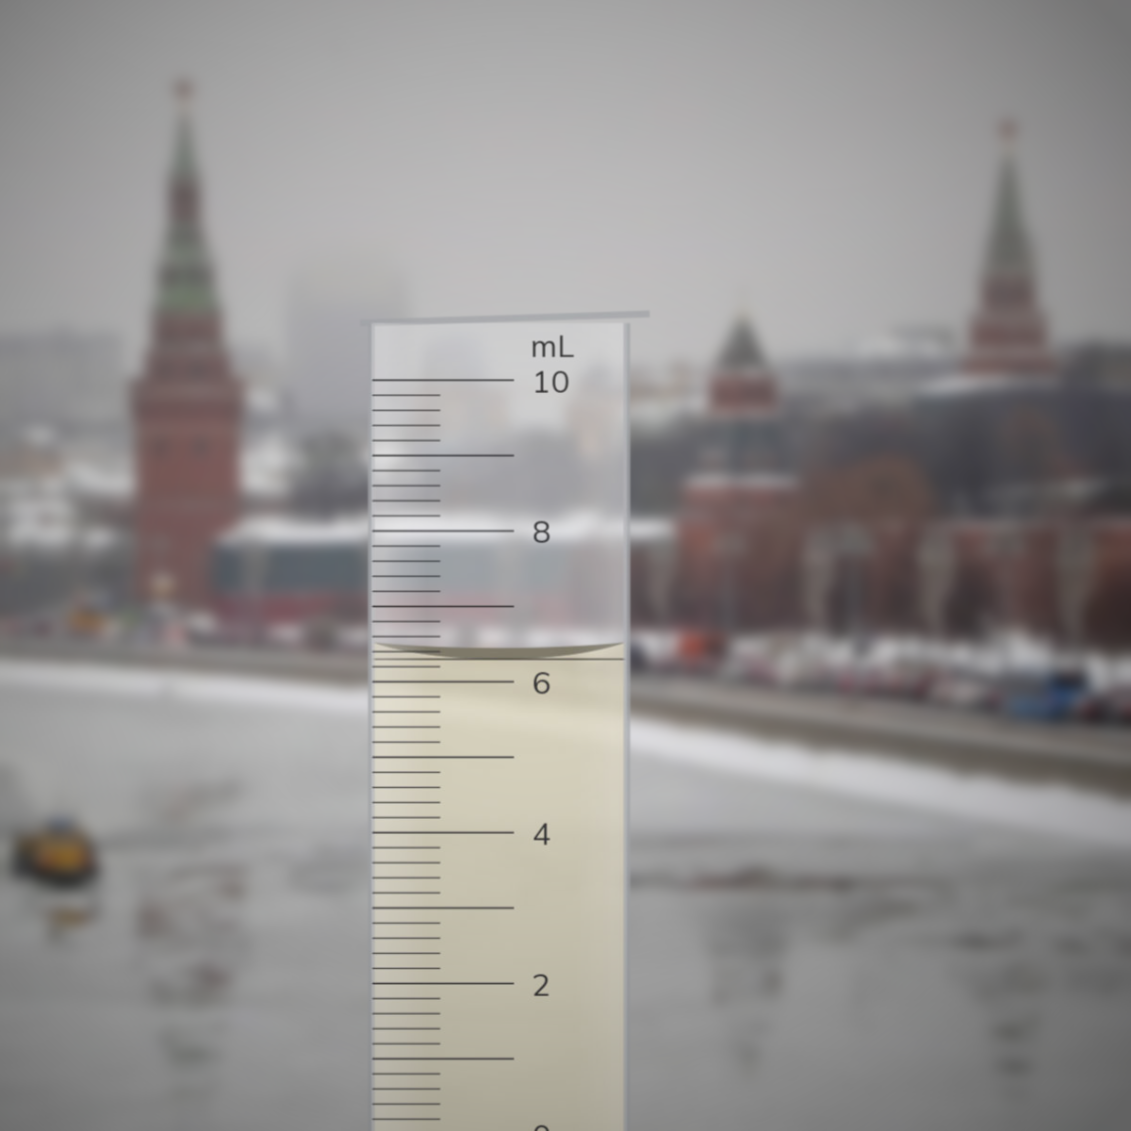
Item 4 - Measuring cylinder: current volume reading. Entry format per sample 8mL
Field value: 6.3mL
